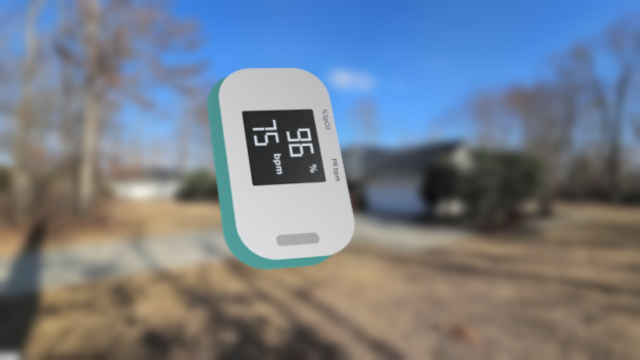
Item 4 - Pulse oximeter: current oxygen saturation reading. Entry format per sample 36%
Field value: 96%
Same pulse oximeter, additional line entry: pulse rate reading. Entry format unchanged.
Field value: 75bpm
